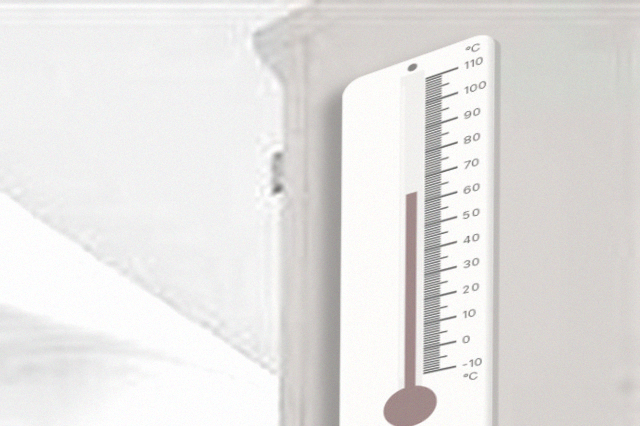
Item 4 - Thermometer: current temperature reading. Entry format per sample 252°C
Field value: 65°C
